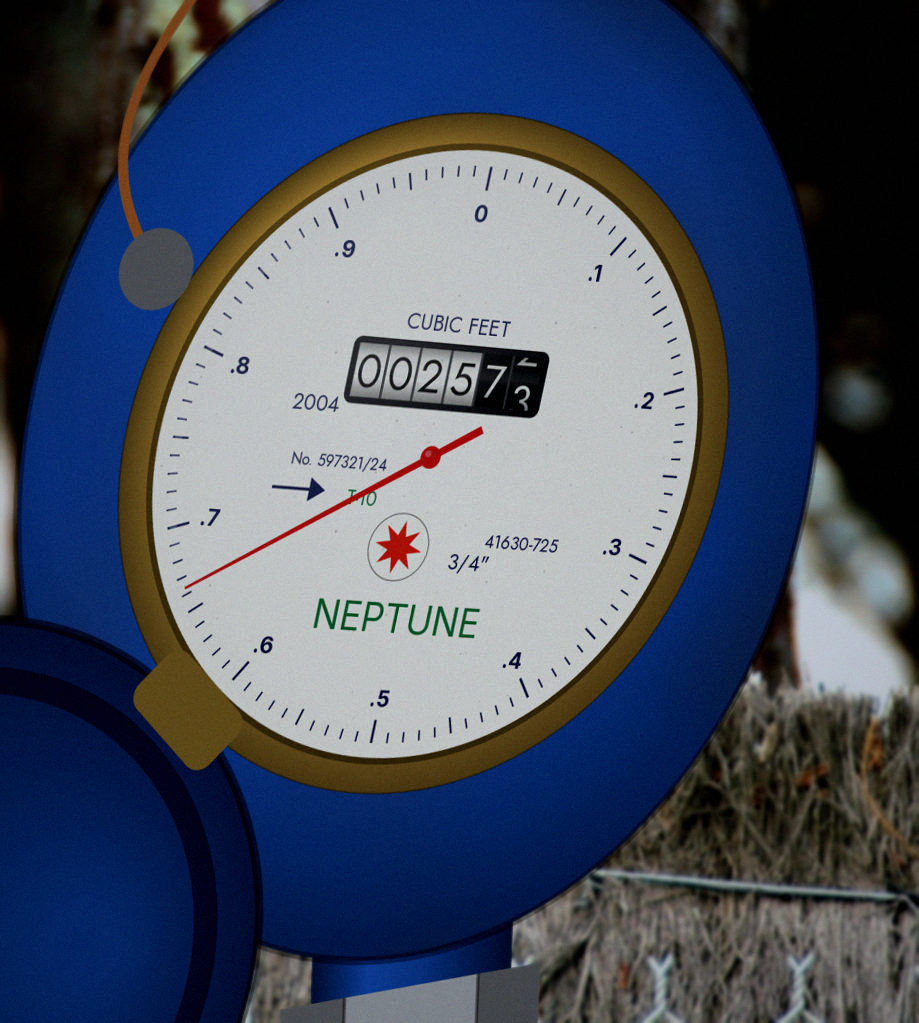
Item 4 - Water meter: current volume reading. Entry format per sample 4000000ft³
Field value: 2572.66ft³
